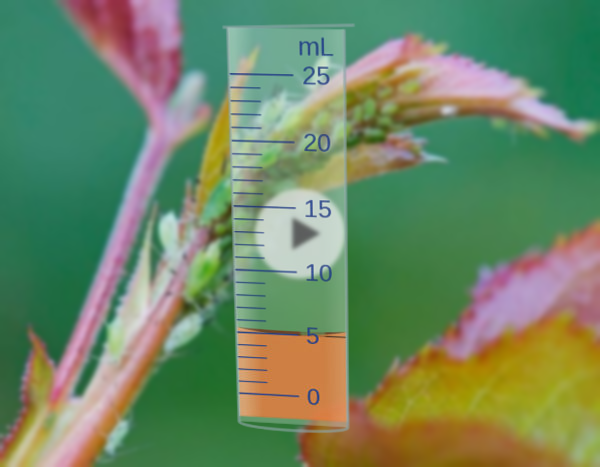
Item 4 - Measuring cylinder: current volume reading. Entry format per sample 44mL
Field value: 5mL
